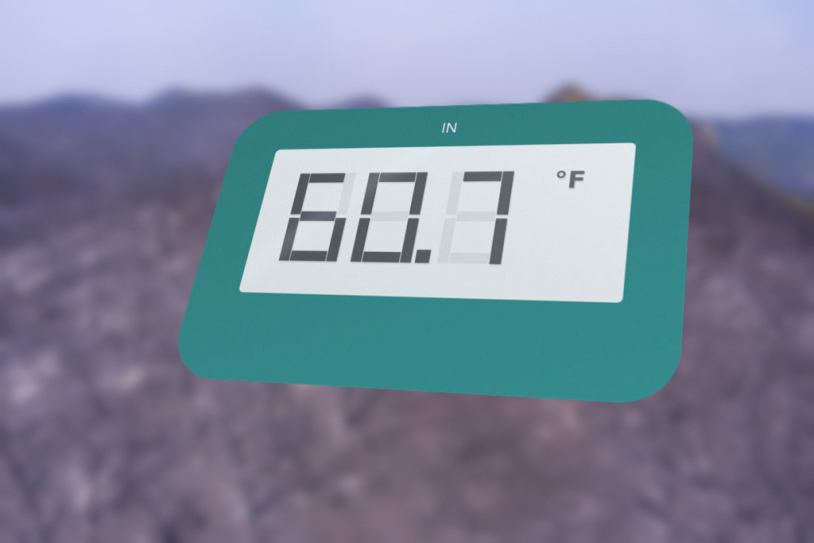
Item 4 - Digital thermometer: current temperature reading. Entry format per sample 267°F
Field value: 60.7°F
